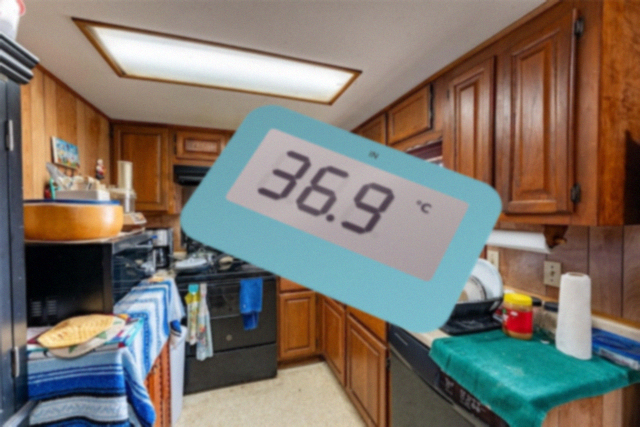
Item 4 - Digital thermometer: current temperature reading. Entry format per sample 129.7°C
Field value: 36.9°C
